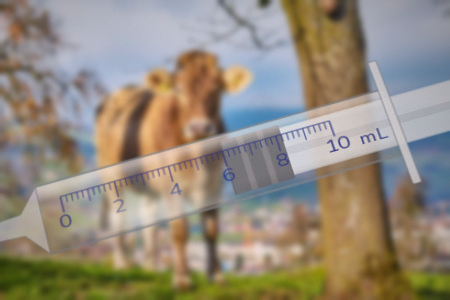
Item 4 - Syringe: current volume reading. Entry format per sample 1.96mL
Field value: 6mL
